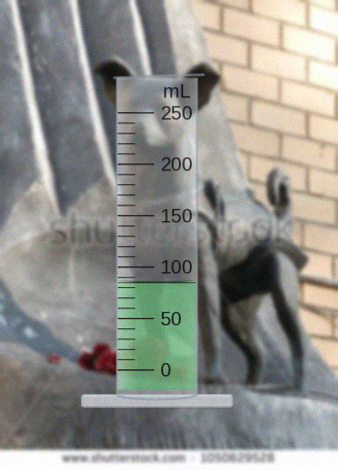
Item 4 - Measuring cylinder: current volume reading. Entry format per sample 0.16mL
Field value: 85mL
